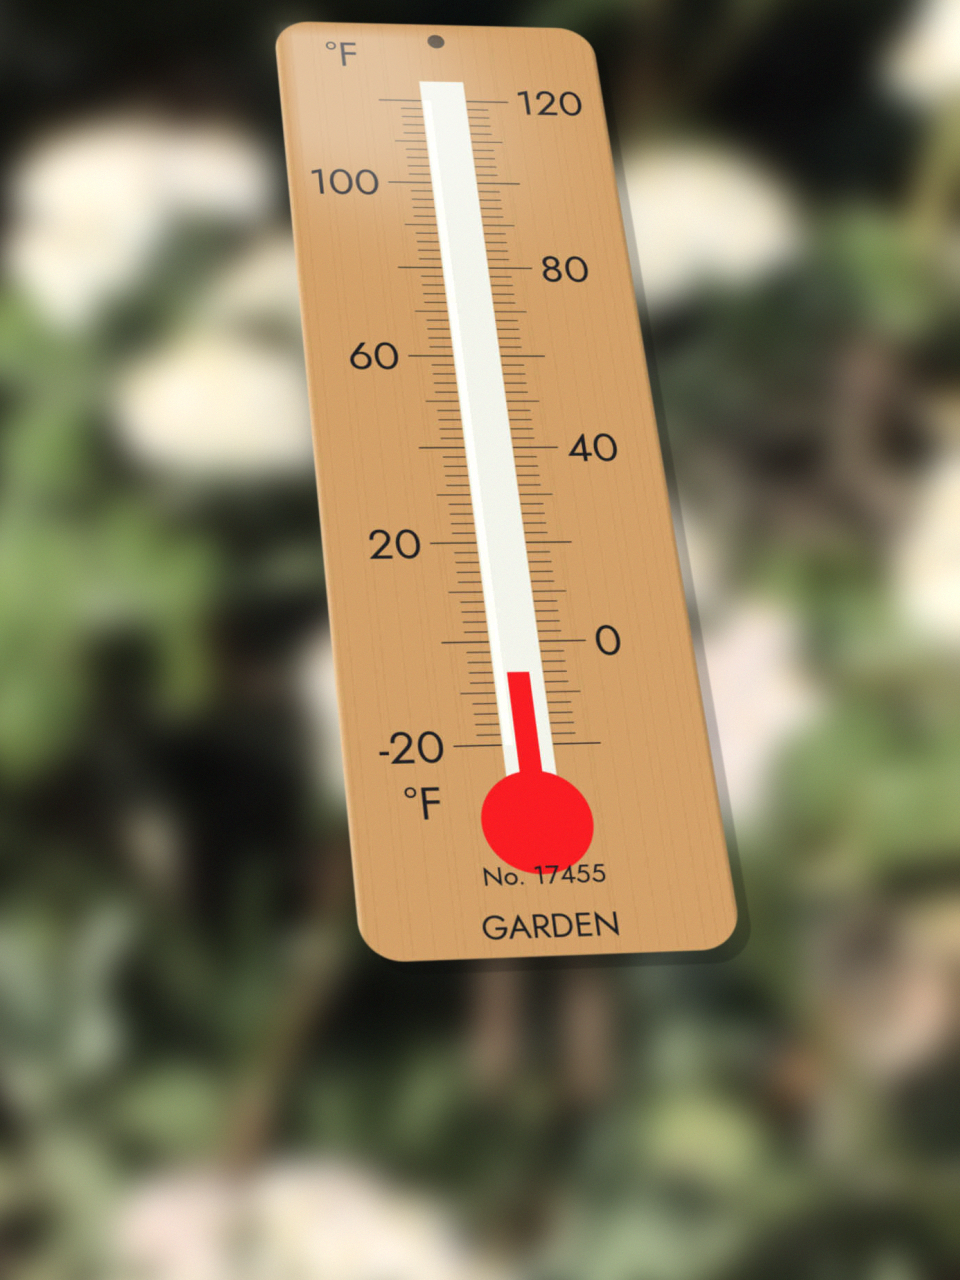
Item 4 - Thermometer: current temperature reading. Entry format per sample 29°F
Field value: -6°F
